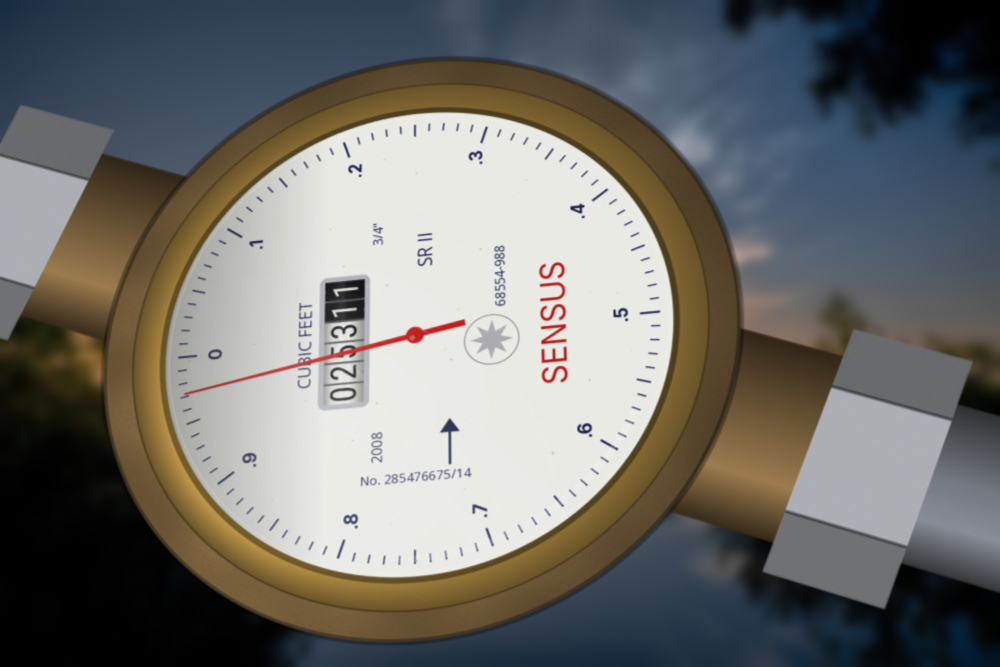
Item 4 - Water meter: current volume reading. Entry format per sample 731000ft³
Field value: 25310.97ft³
